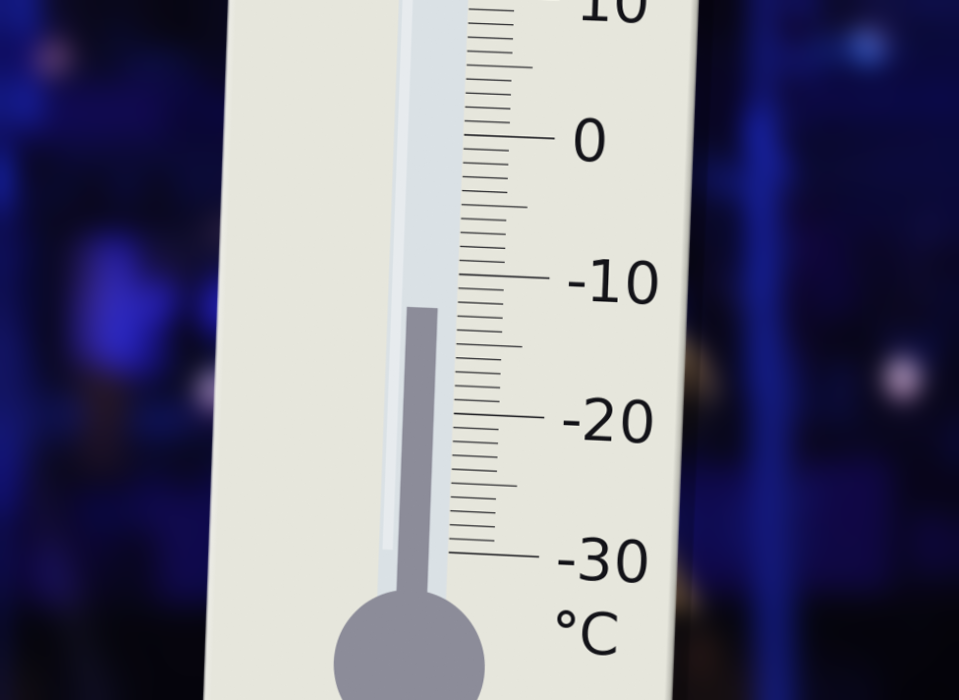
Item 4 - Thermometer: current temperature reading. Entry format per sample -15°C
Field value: -12.5°C
